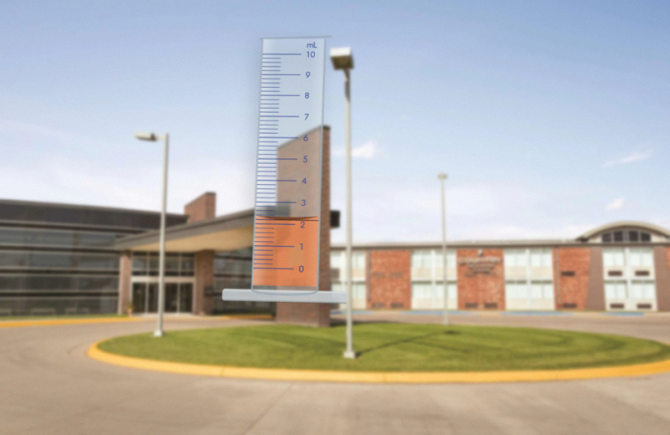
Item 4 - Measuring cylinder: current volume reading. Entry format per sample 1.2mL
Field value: 2.2mL
